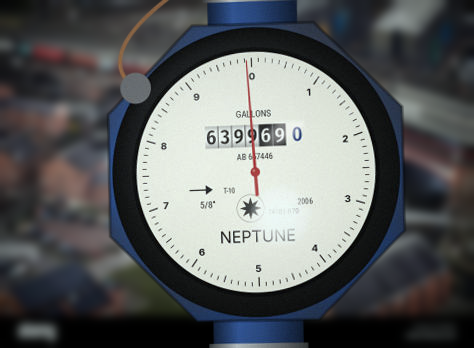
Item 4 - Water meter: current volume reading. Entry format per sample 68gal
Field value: 6399689.9gal
